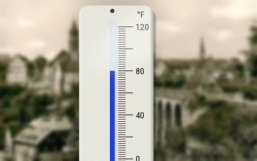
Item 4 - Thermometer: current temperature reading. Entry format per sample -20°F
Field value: 80°F
